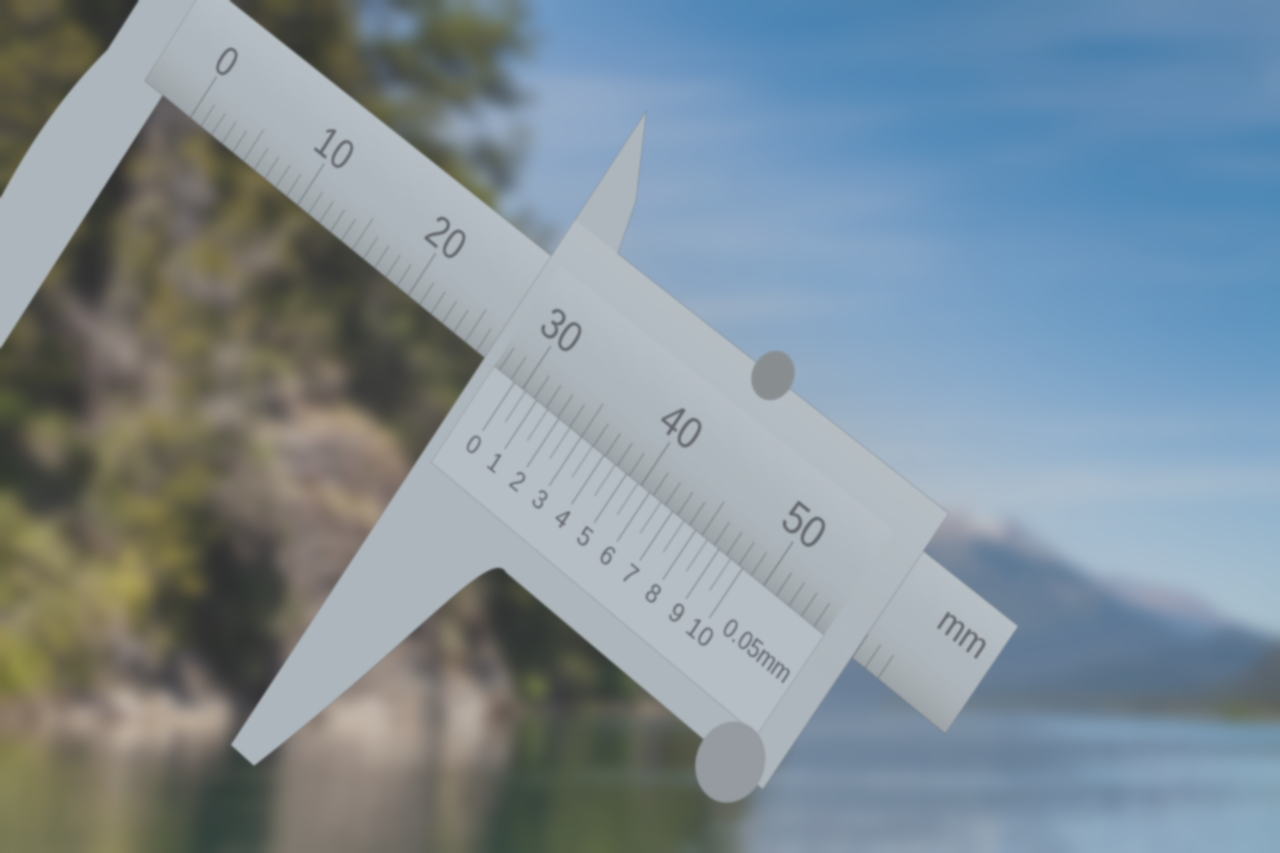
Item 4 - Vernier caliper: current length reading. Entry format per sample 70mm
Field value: 29.3mm
